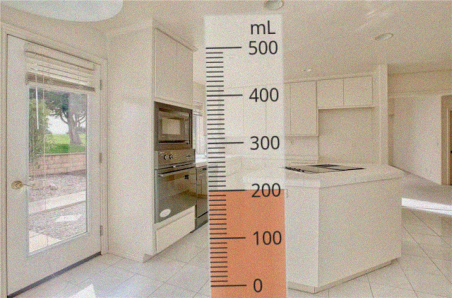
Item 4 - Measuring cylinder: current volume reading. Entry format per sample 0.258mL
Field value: 200mL
